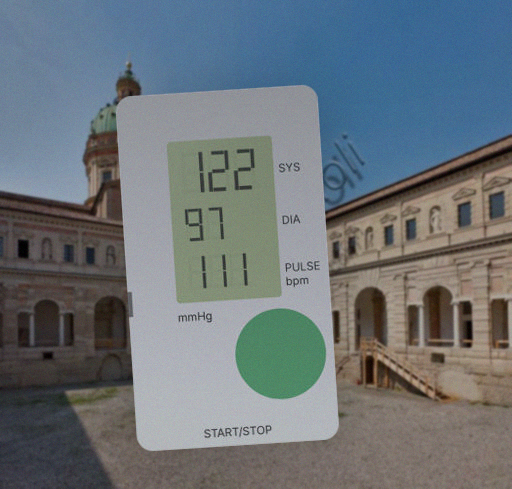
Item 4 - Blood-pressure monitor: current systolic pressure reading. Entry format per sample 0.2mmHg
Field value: 122mmHg
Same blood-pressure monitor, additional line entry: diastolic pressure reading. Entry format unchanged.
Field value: 97mmHg
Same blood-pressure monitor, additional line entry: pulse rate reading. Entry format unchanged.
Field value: 111bpm
